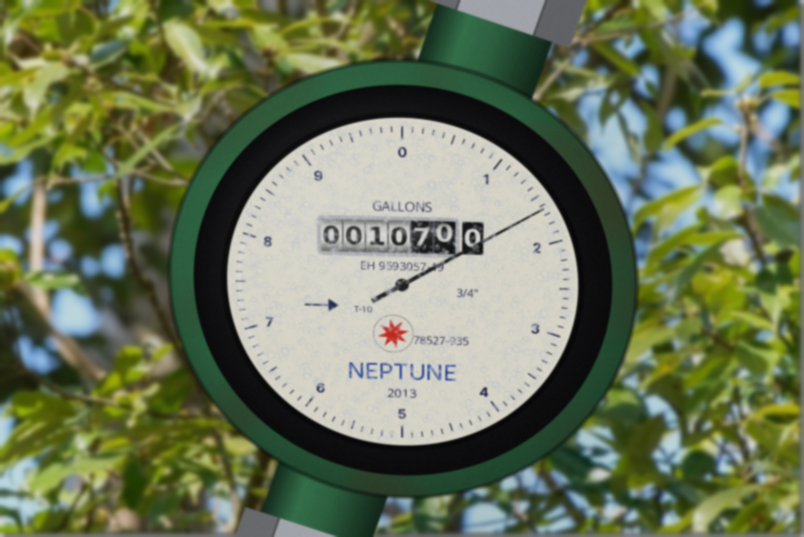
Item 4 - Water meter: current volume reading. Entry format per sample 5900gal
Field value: 10701.6gal
